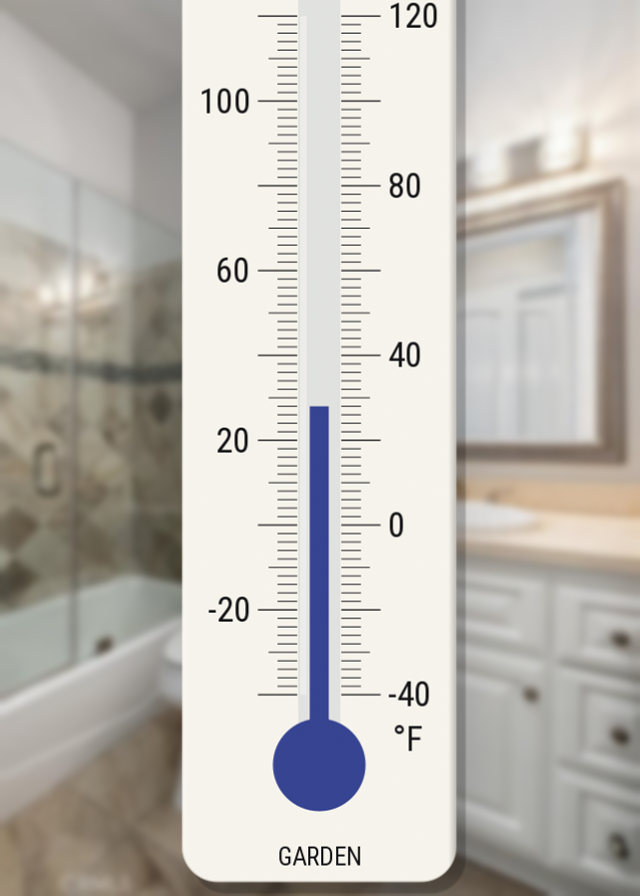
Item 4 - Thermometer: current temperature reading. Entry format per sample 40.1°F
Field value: 28°F
